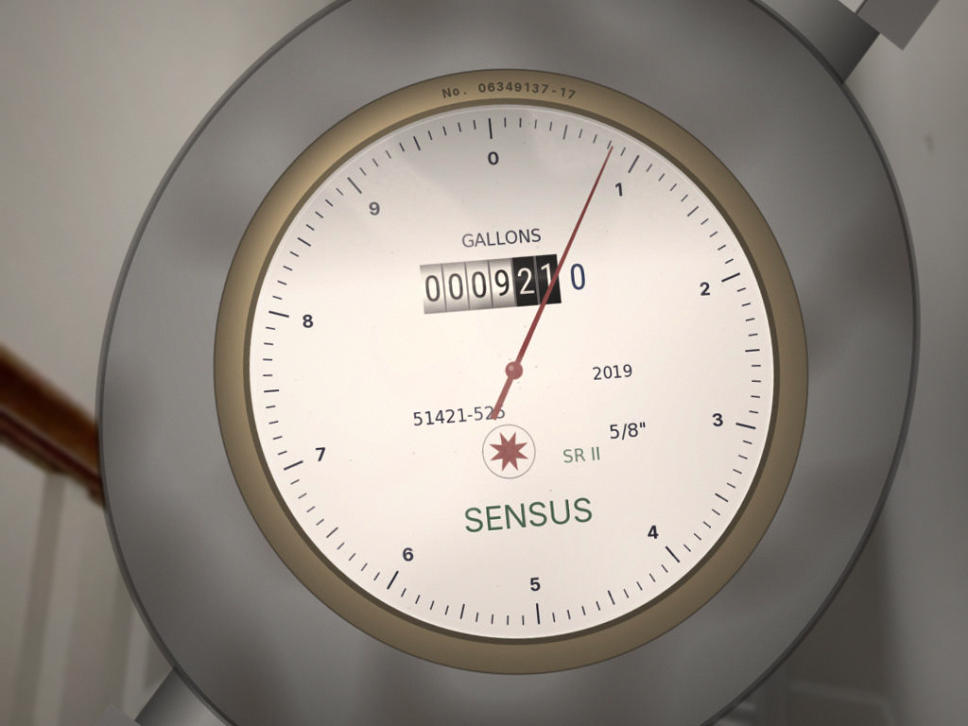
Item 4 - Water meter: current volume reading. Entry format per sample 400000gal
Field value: 9210.8gal
